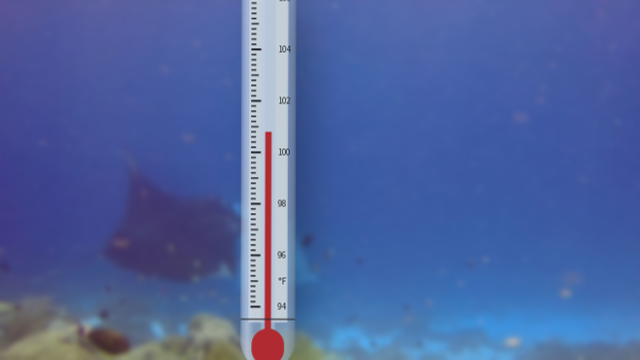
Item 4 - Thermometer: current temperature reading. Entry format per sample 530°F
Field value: 100.8°F
